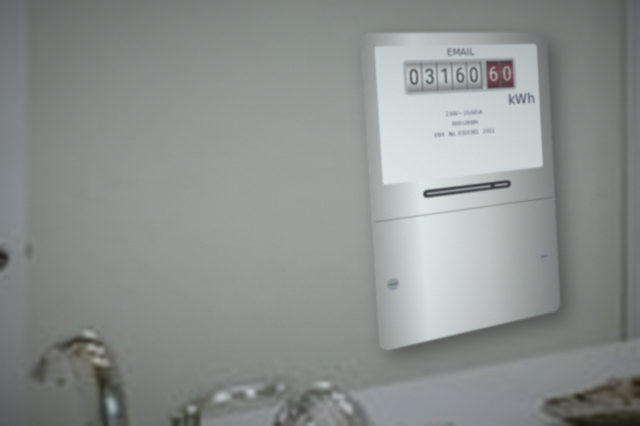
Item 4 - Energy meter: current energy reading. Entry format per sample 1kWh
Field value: 3160.60kWh
